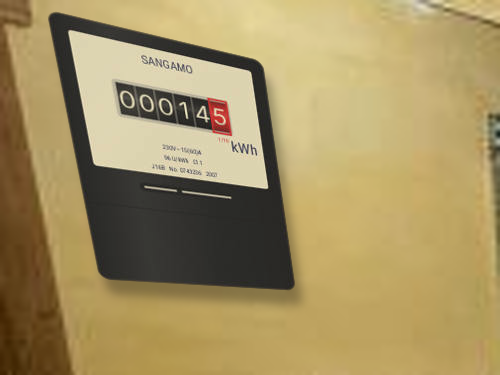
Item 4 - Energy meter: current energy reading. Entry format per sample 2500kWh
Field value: 14.5kWh
